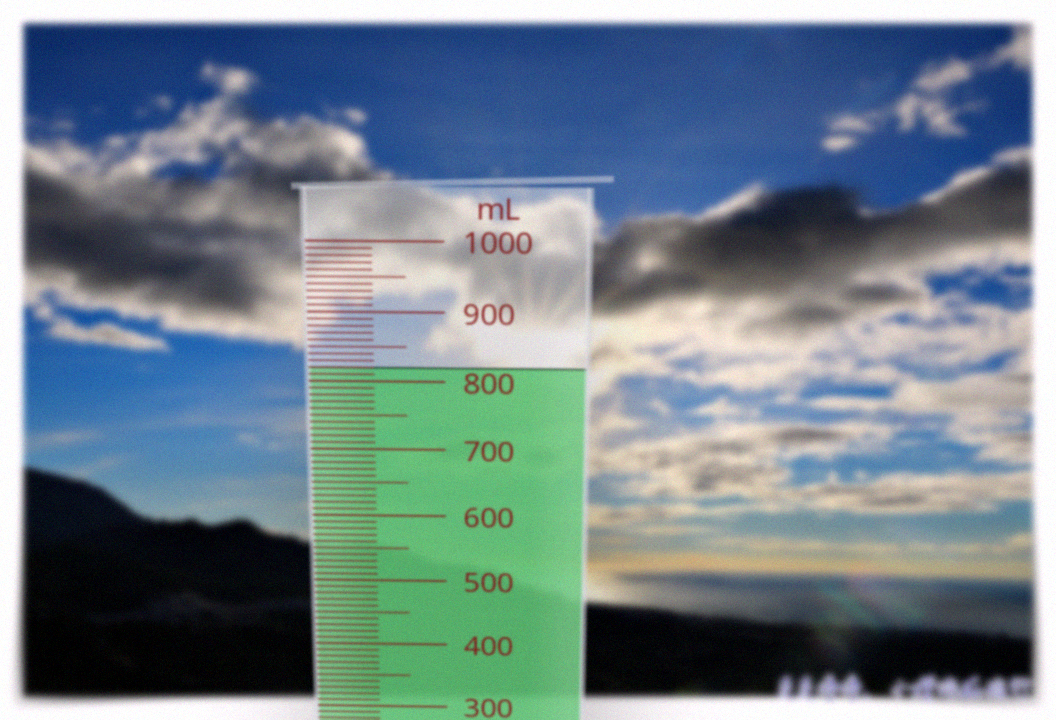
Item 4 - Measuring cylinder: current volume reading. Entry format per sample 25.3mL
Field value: 820mL
